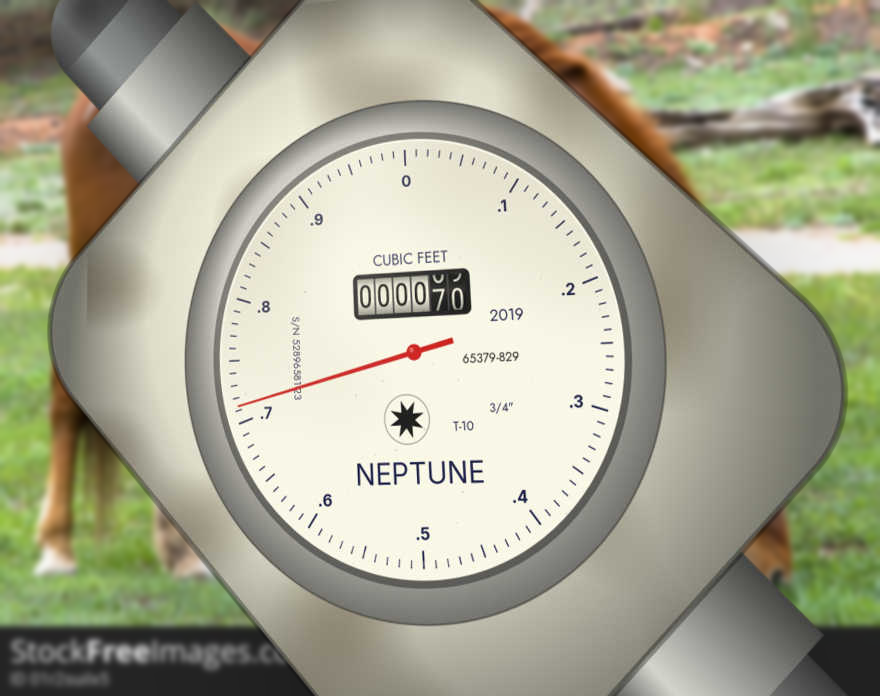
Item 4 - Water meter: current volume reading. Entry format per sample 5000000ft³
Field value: 69.71ft³
